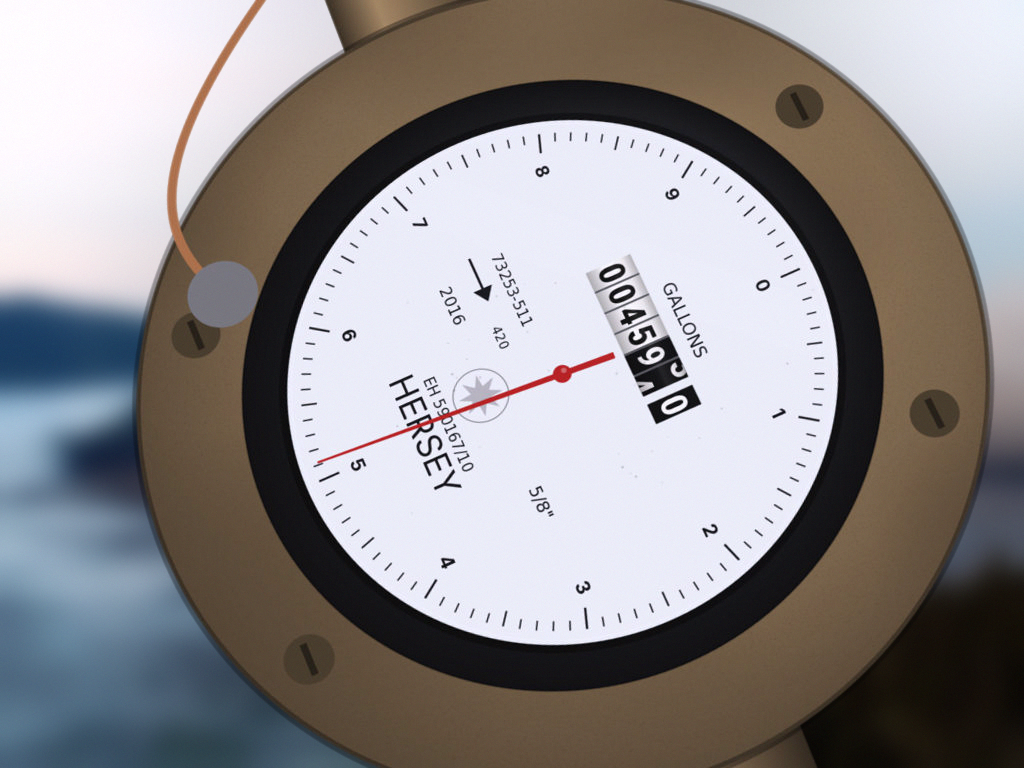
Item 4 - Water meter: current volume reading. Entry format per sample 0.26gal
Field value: 45935.1gal
